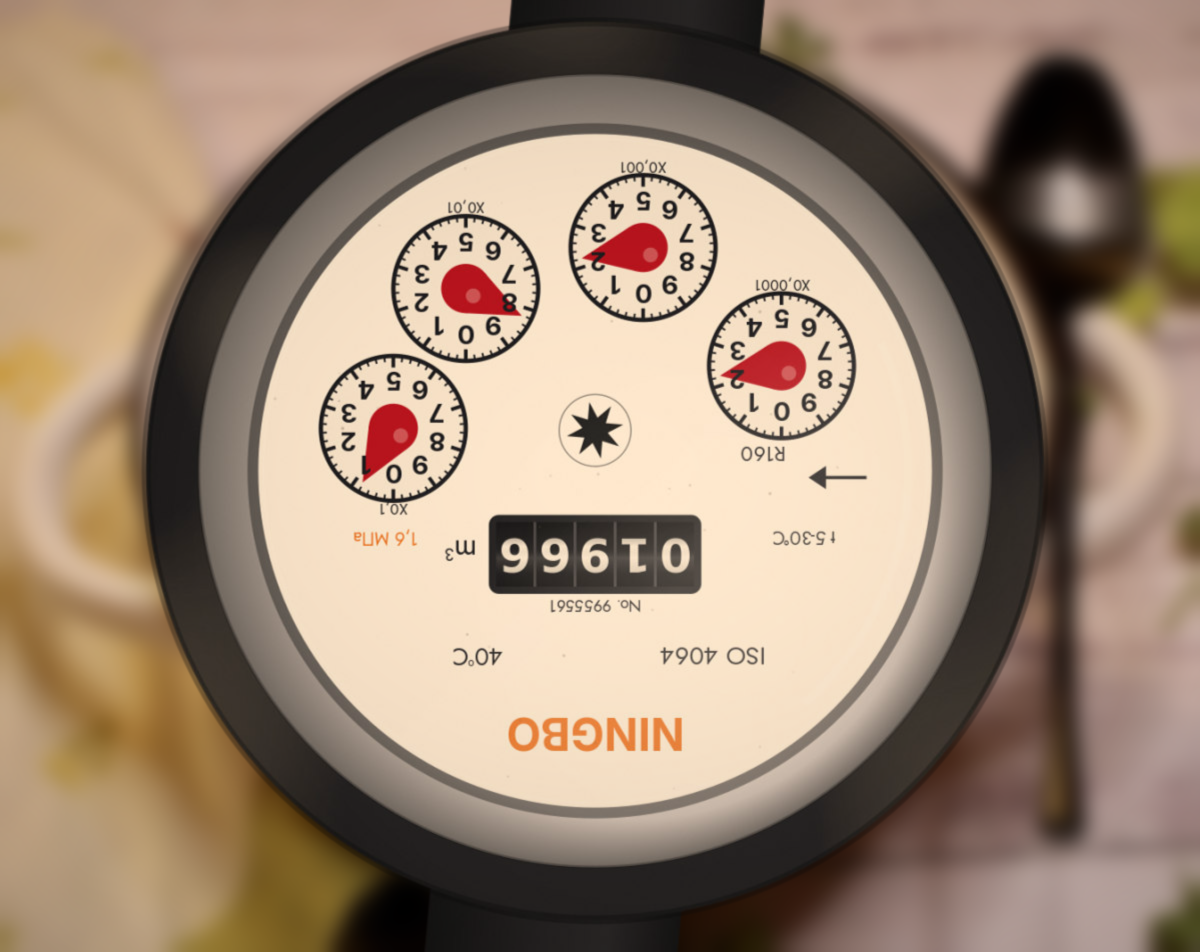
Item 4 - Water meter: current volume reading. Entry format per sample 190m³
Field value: 1966.0822m³
